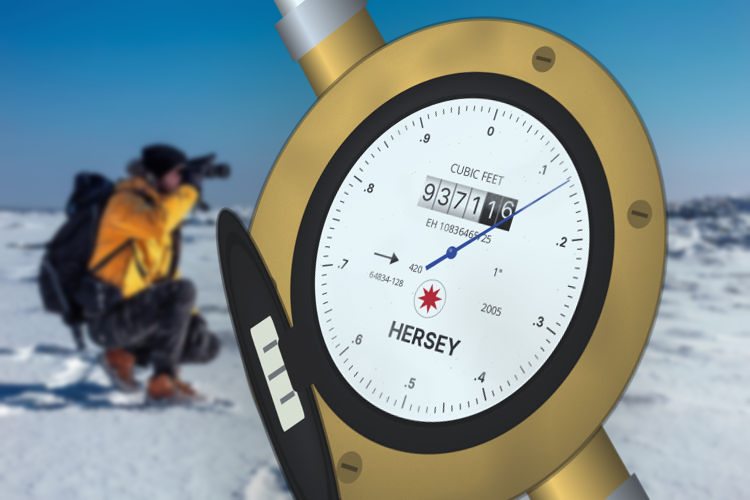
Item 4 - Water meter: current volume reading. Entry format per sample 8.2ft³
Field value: 937116.13ft³
